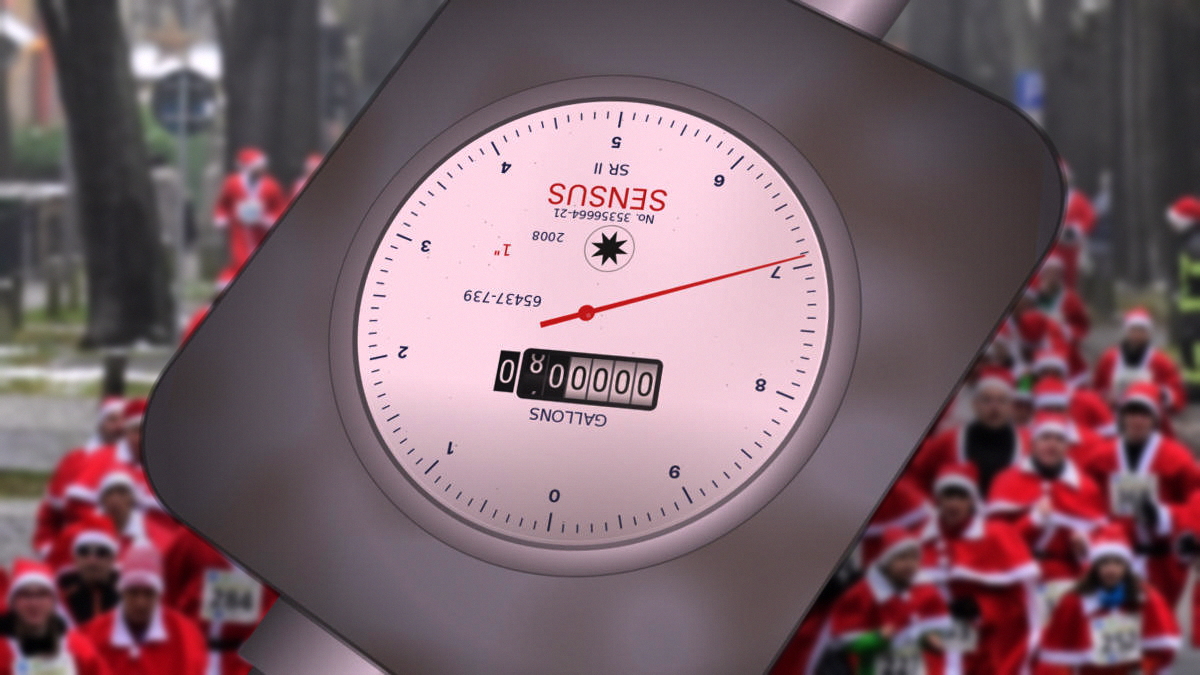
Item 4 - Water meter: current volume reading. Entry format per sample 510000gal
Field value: 76.9gal
